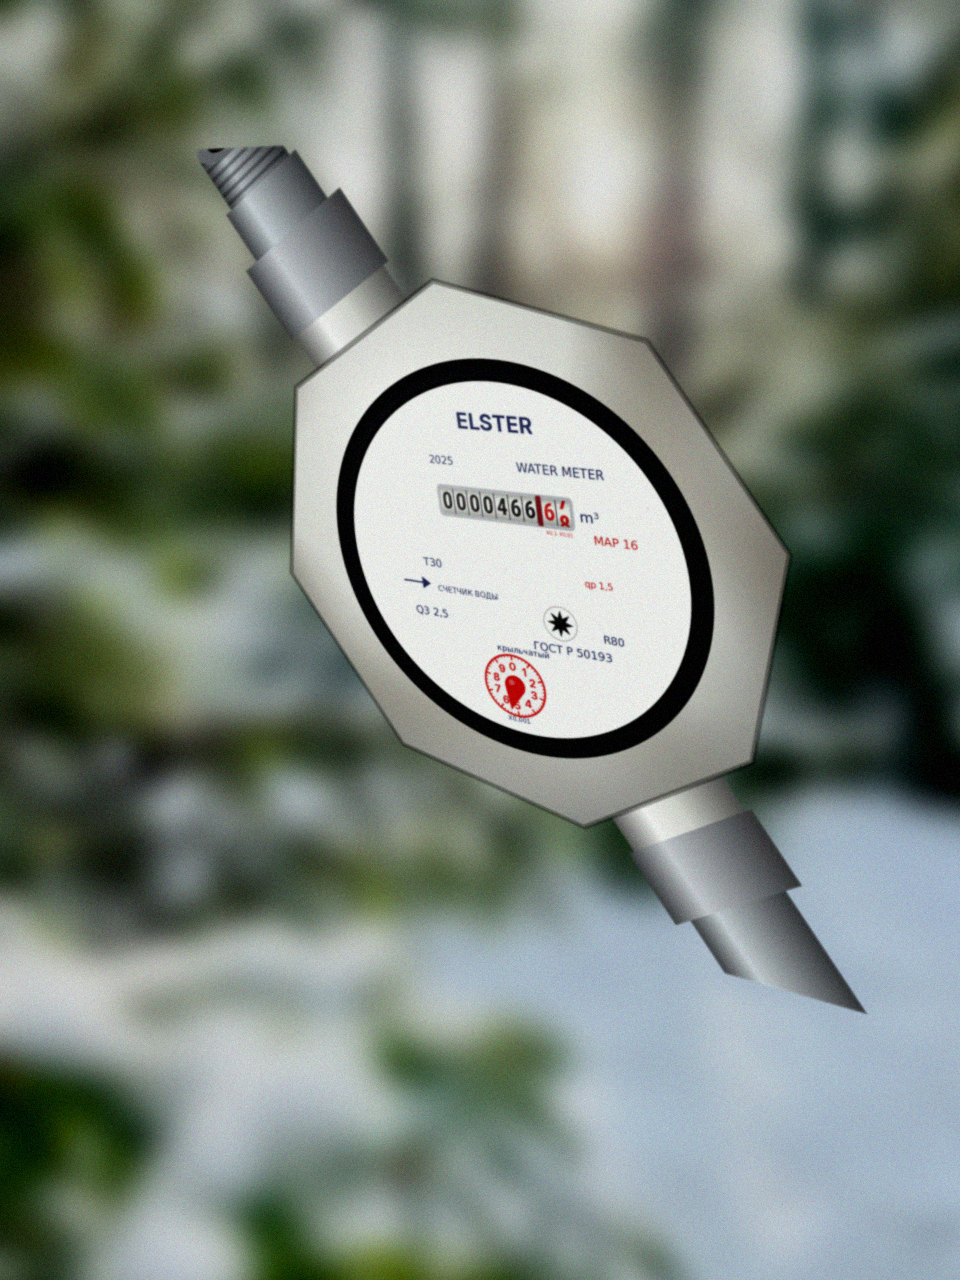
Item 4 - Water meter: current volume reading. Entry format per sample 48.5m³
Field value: 466.675m³
